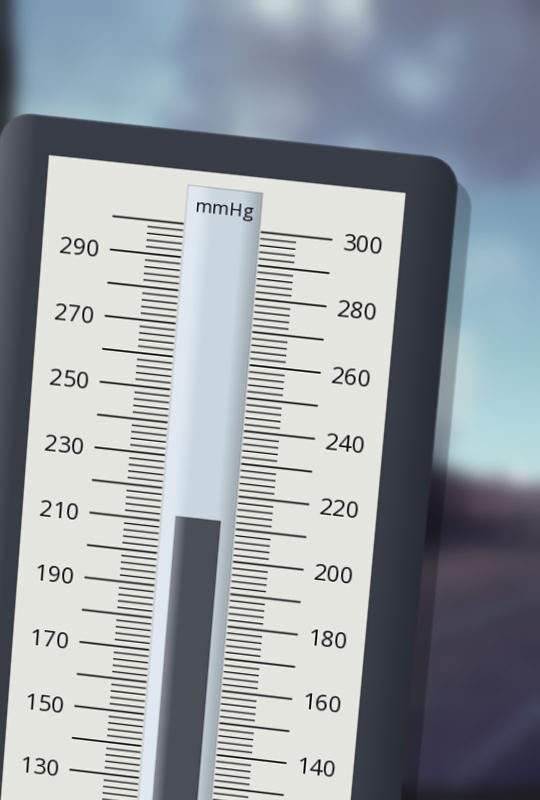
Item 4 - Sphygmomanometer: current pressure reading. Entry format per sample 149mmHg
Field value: 212mmHg
